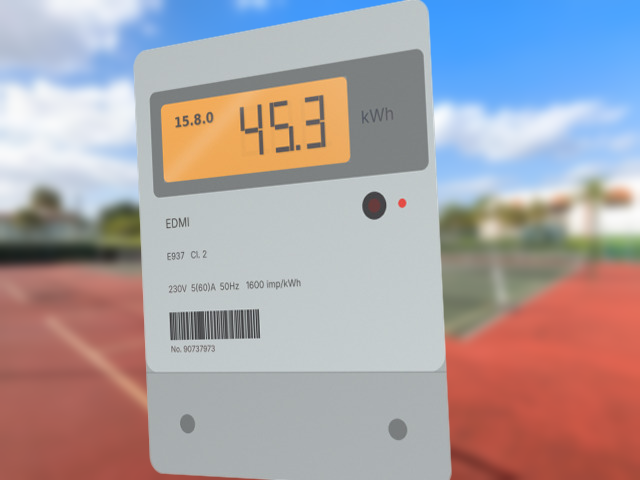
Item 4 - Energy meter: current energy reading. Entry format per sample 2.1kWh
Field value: 45.3kWh
